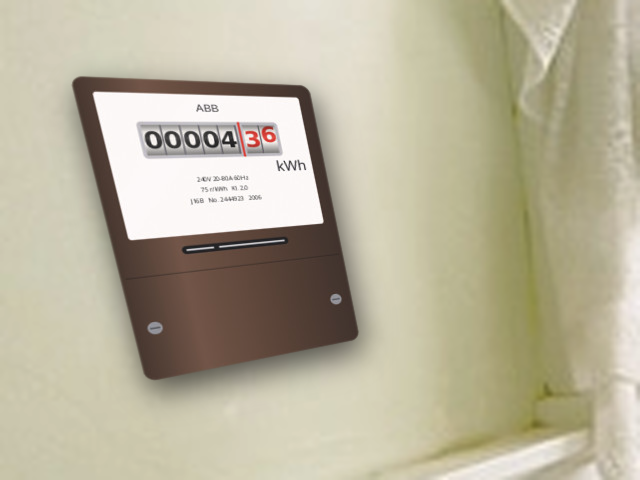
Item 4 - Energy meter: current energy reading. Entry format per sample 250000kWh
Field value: 4.36kWh
